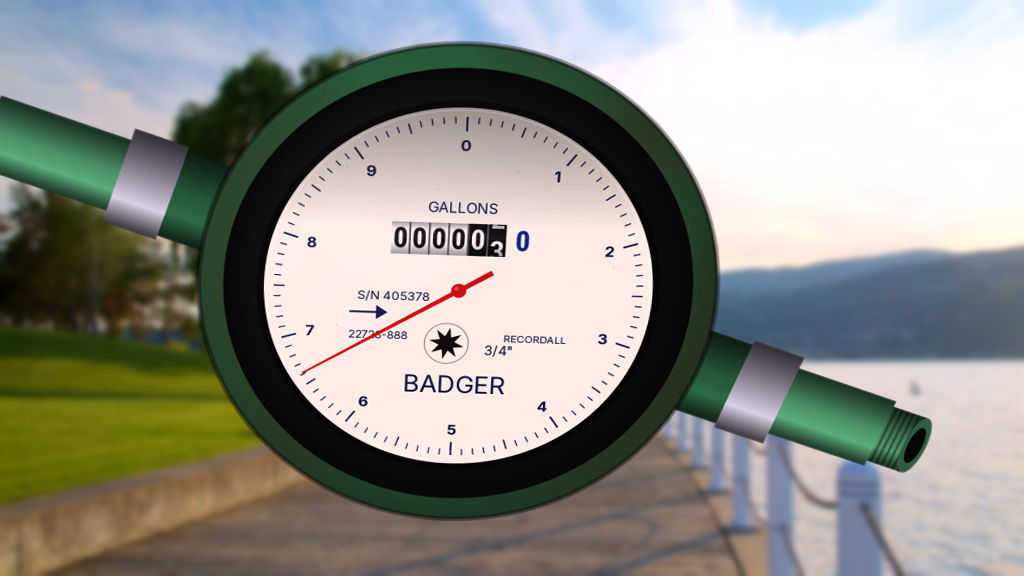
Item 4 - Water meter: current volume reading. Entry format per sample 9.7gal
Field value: 26.6gal
